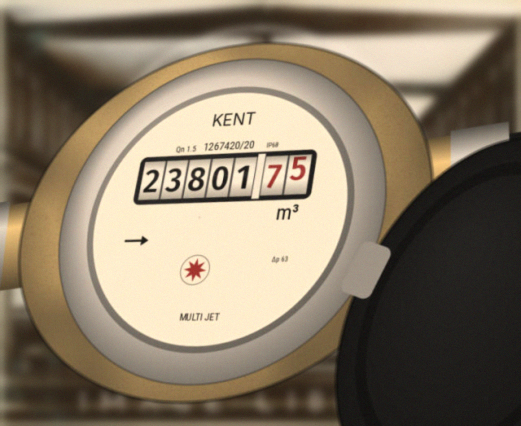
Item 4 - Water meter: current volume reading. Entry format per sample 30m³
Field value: 23801.75m³
